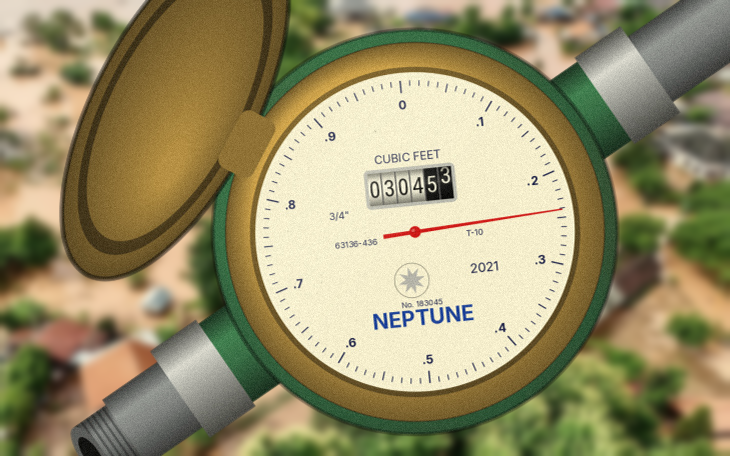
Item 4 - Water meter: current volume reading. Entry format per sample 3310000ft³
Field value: 30453.24ft³
